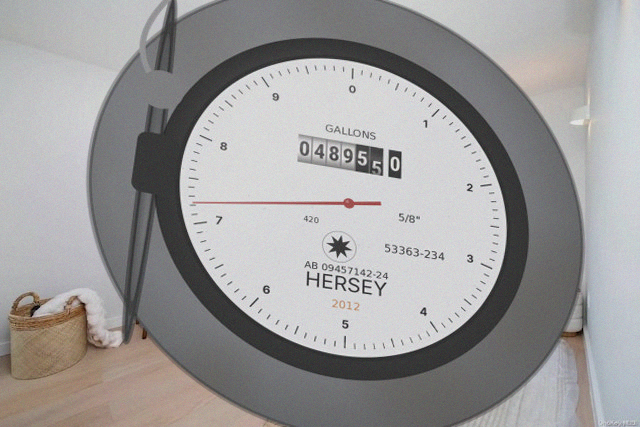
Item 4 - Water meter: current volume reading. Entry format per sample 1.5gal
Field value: 489547.2gal
